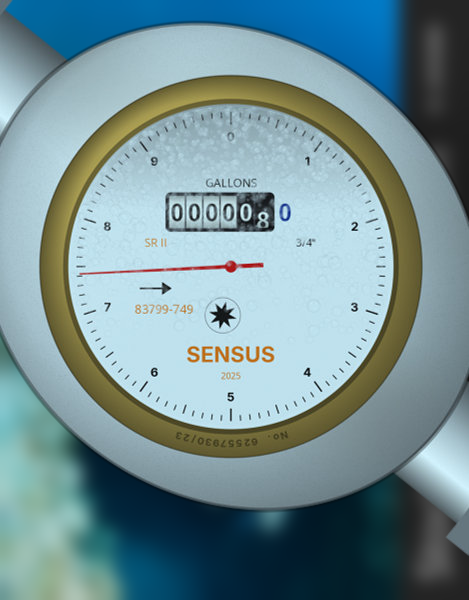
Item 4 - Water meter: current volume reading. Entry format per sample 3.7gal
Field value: 77.4gal
